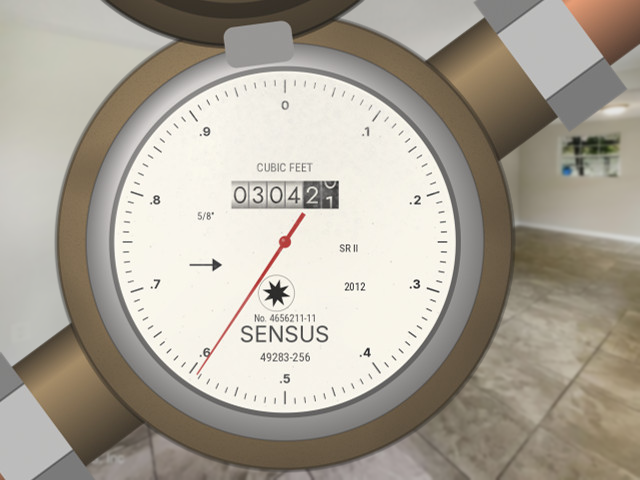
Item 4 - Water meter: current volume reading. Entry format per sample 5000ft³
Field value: 30420.59ft³
